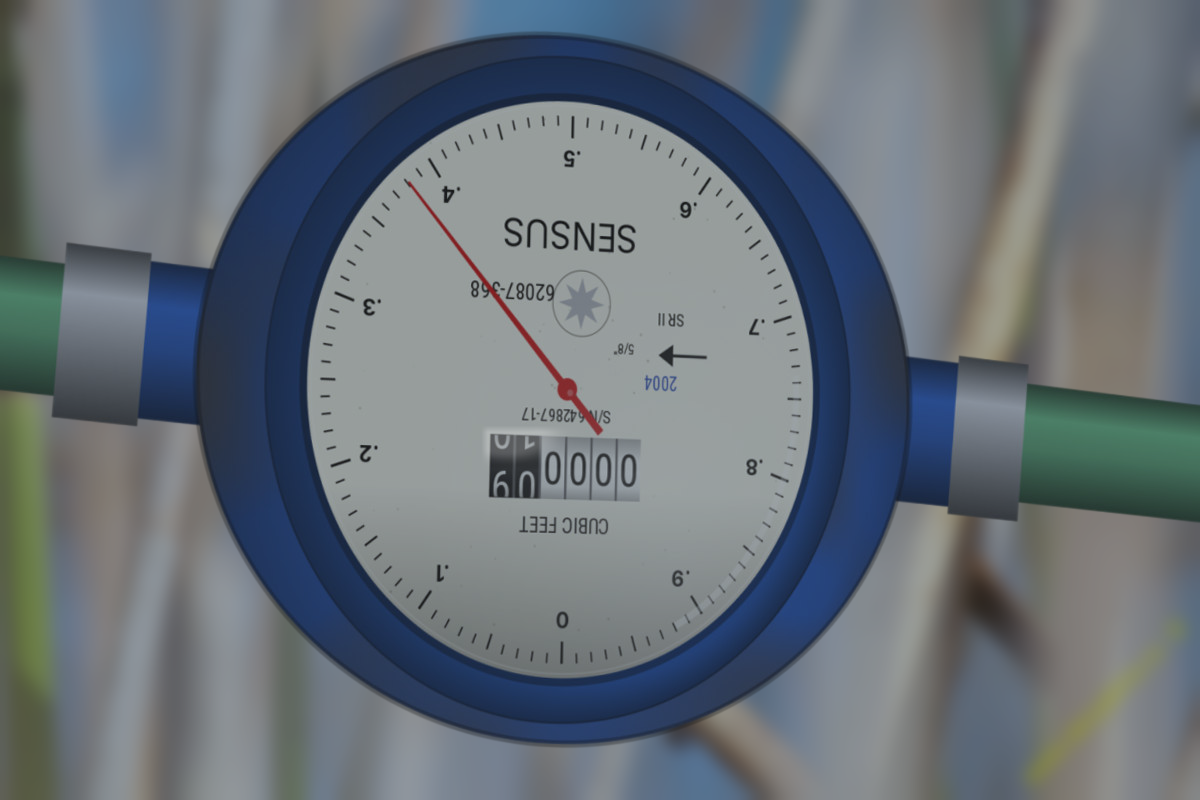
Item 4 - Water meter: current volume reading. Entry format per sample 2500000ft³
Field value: 9.38ft³
